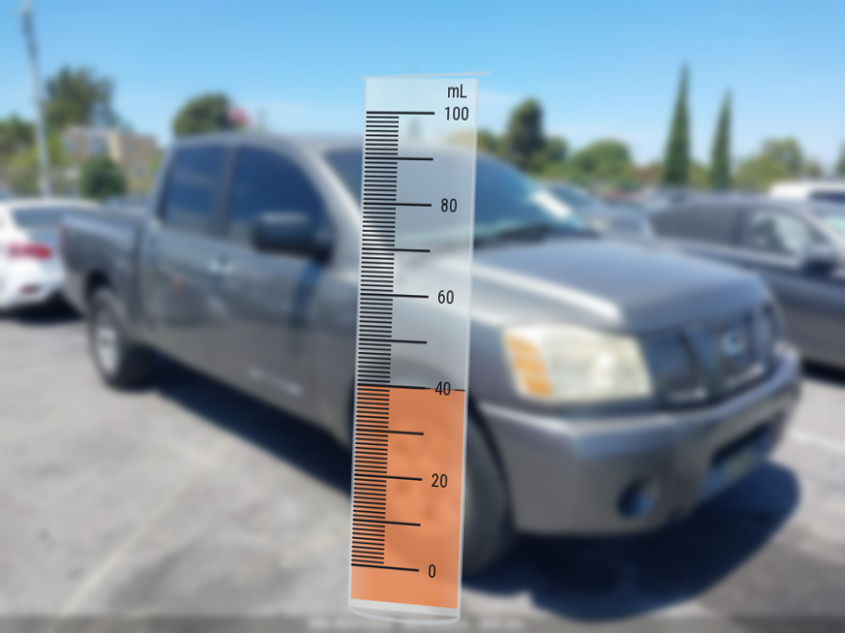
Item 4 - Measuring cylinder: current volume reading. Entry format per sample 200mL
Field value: 40mL
